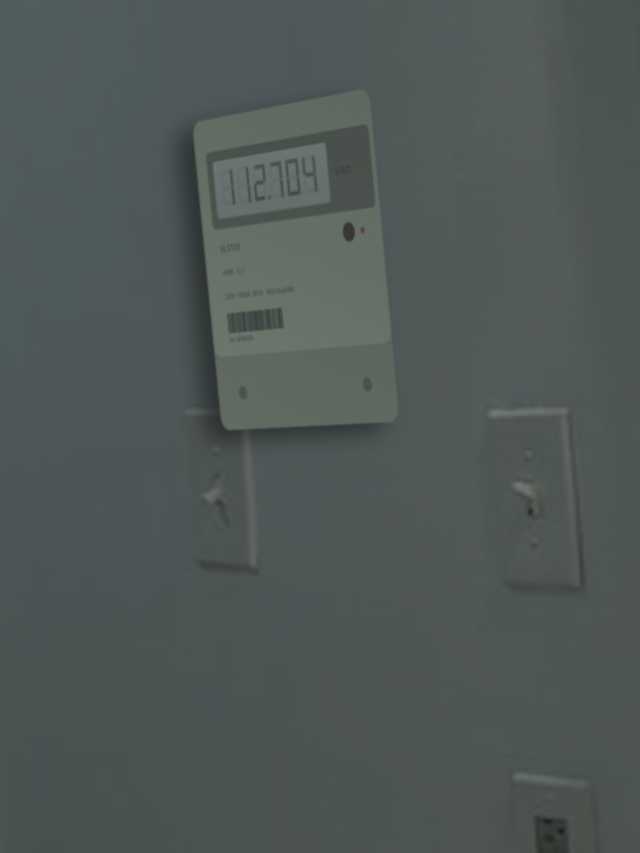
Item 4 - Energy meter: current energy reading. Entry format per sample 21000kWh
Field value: 112.704kWh
